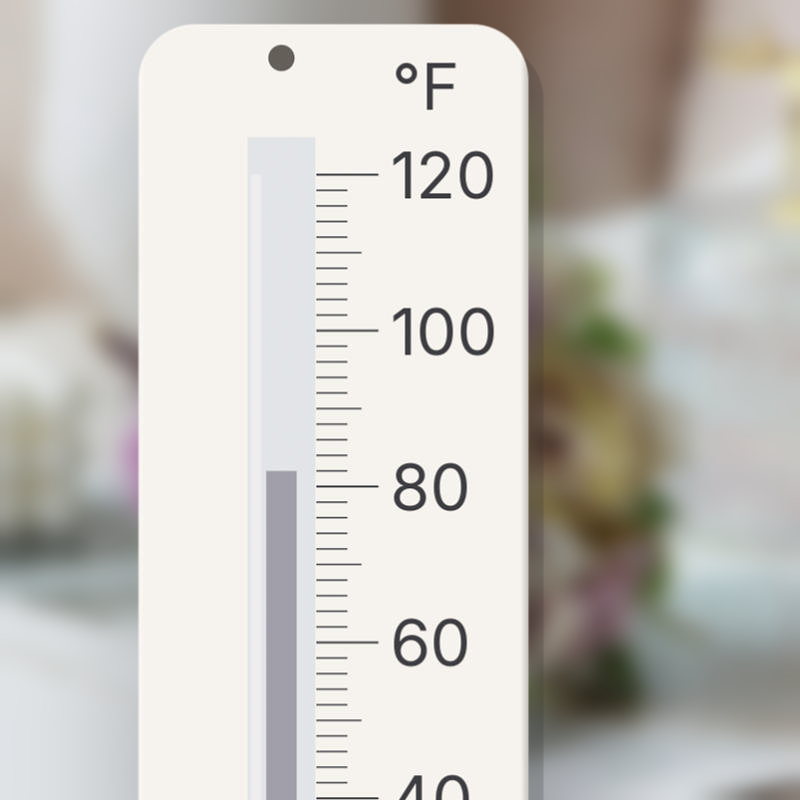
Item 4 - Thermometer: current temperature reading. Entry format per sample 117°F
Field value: 82°F
